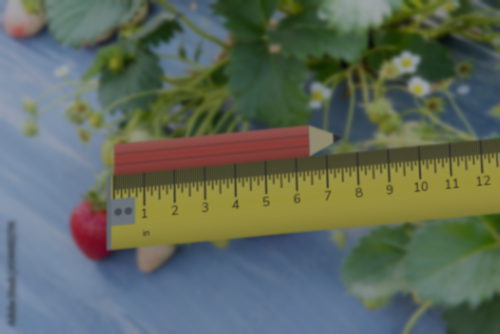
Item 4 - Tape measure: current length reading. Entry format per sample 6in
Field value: 7.5in
